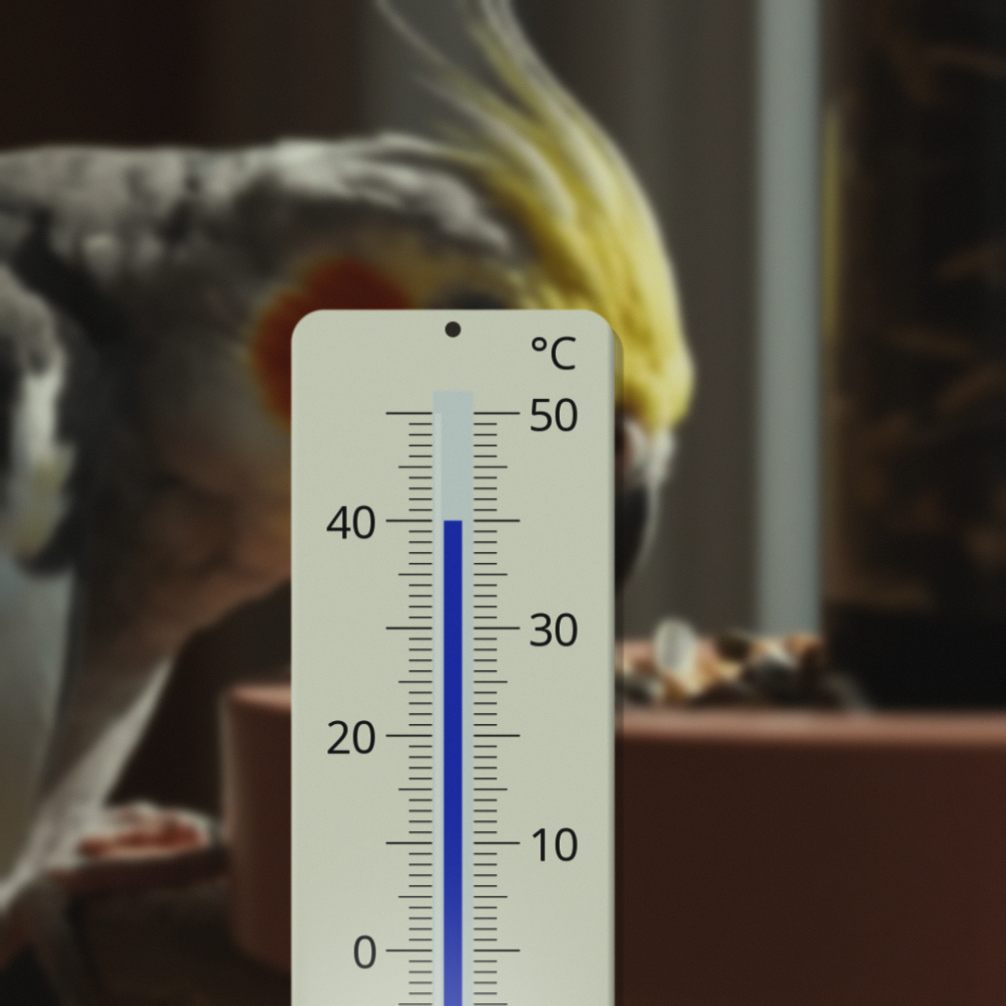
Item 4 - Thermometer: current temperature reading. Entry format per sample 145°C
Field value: 40°C
